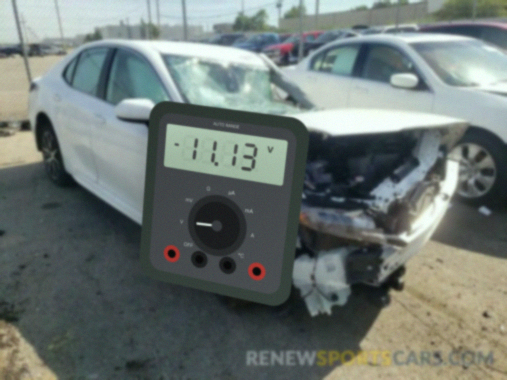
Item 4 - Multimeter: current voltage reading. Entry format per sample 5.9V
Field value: -11.13V
